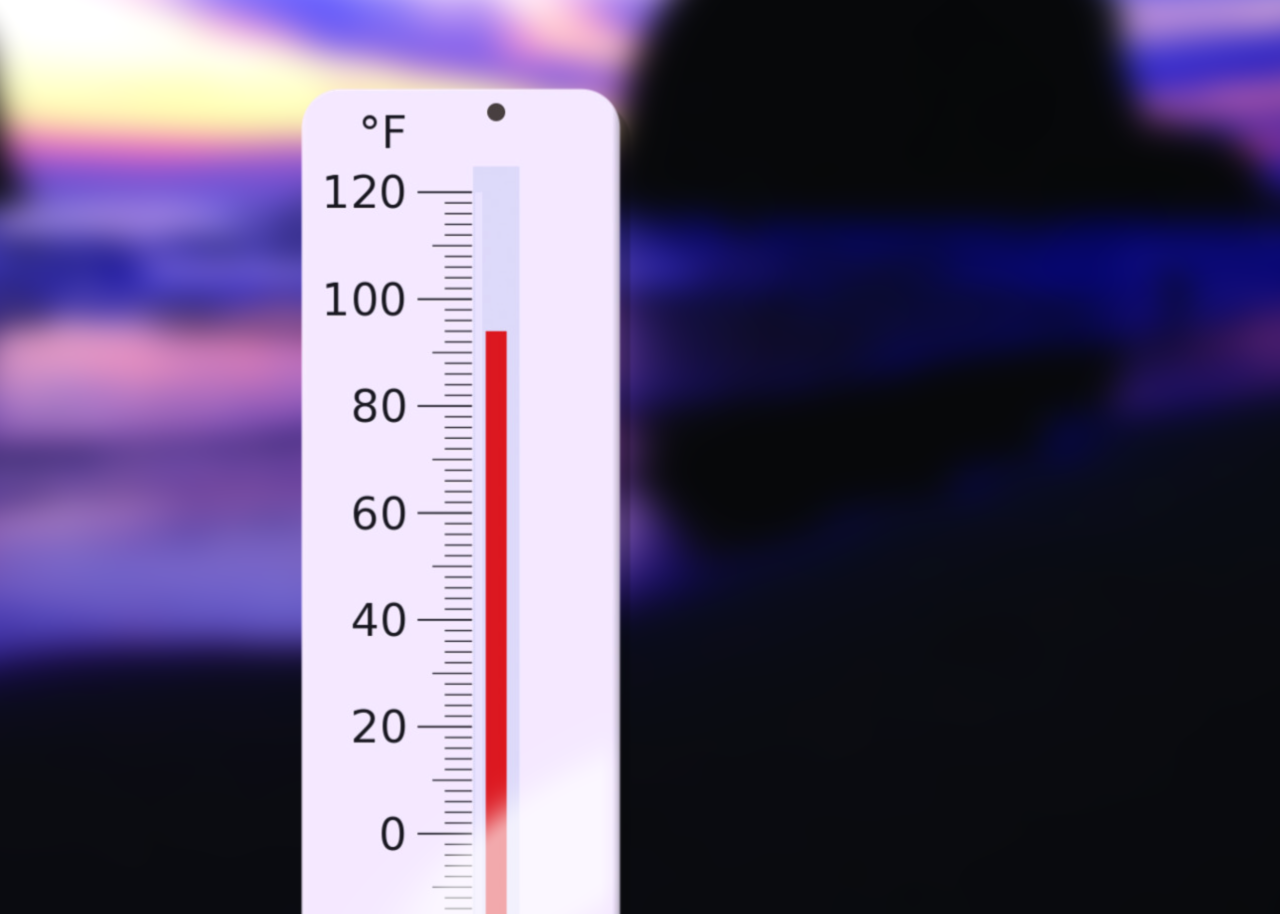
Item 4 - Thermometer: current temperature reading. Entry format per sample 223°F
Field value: 94°F
